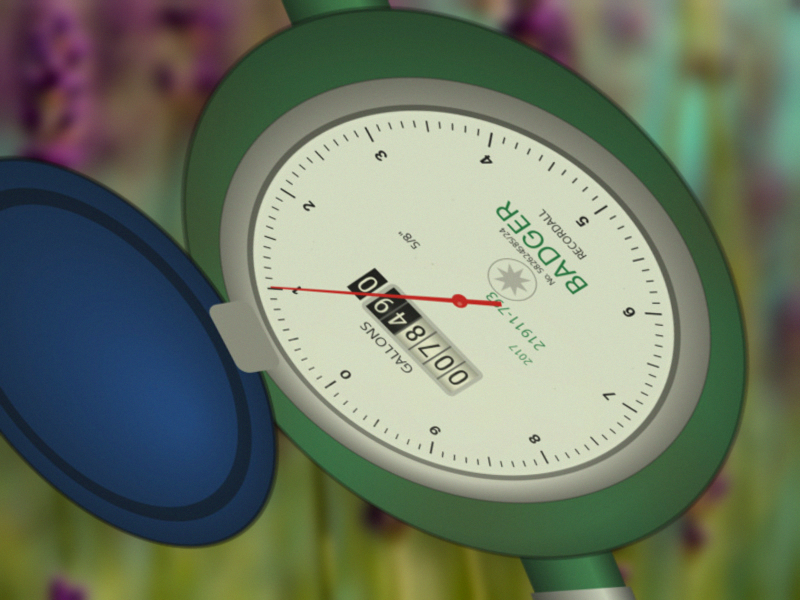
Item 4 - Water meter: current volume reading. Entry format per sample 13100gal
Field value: 78491.0gal
